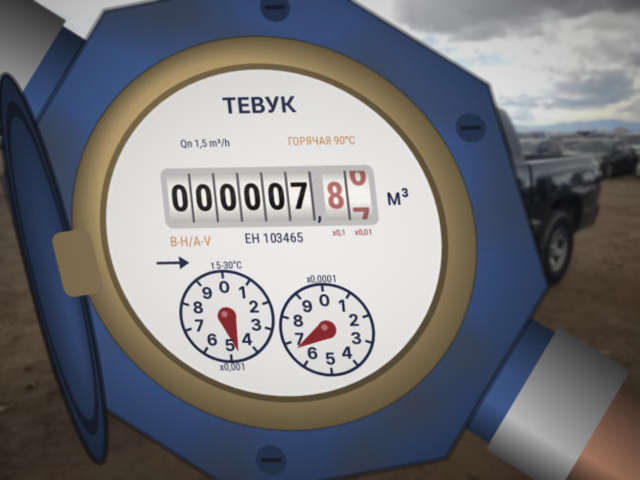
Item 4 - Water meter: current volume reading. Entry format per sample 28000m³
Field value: 7.8646m³
